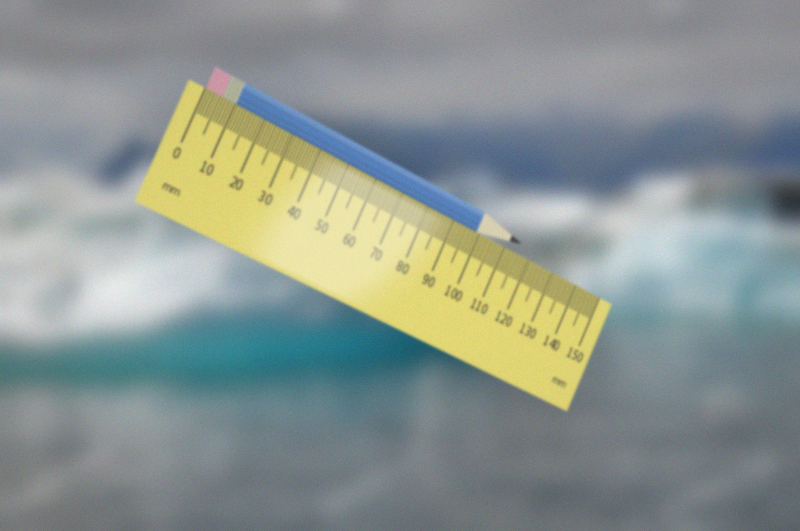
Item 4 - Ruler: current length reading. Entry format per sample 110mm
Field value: 115mm
